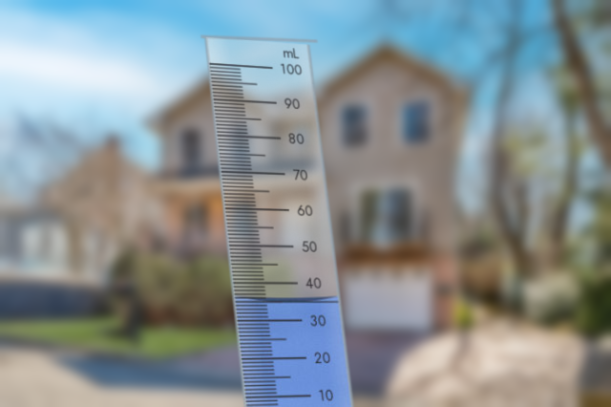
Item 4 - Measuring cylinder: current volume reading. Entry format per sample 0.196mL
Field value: 35mL
